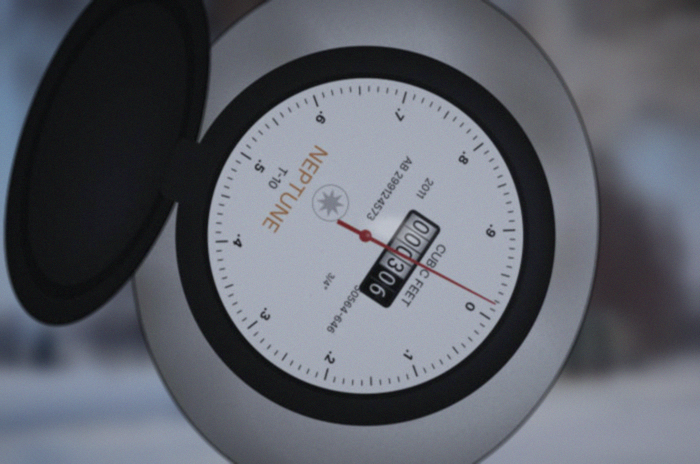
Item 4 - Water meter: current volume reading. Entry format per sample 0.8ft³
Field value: 305.98ft³
